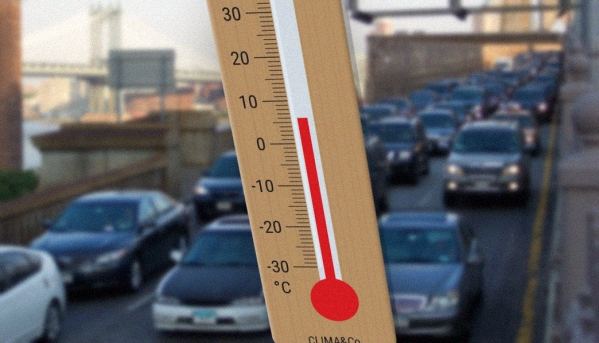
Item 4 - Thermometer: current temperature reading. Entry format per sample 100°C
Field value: 6°C
